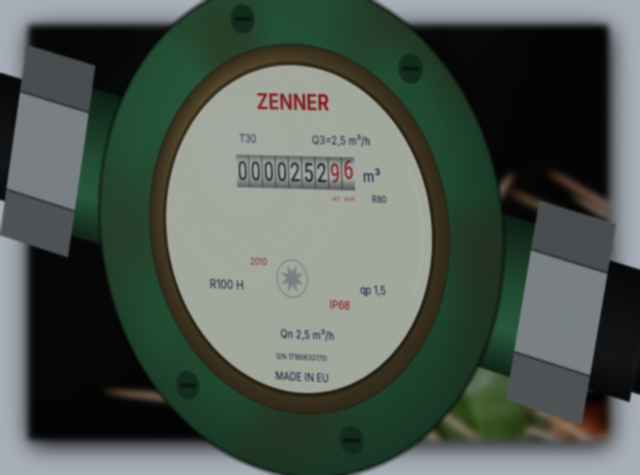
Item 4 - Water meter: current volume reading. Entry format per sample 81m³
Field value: 252.96m³
